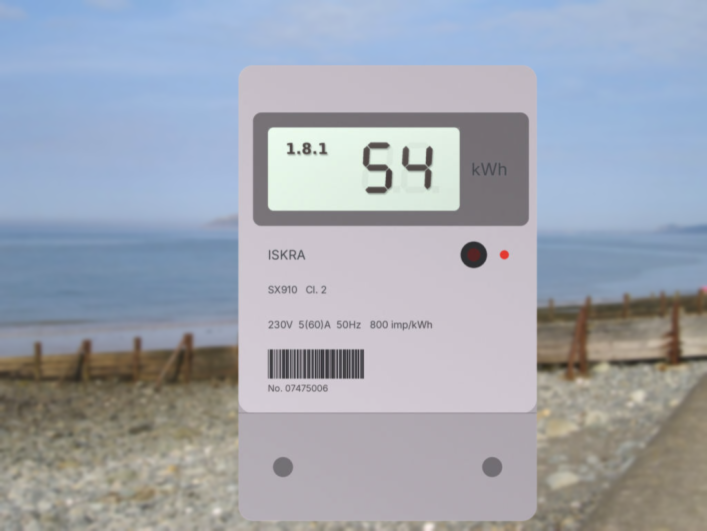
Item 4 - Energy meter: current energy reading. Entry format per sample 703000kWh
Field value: 54kWh
